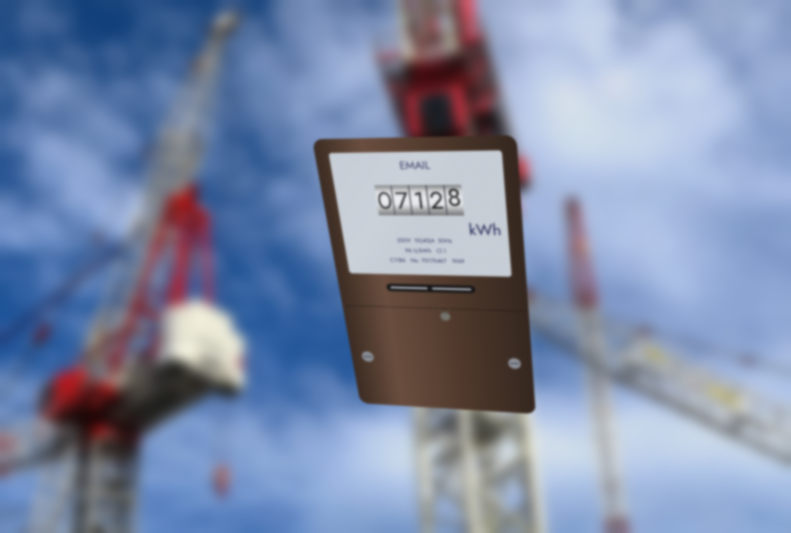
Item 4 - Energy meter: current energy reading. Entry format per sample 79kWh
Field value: 7128kWh
